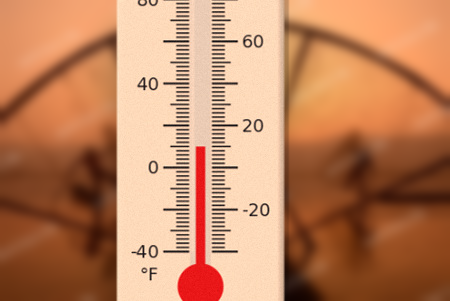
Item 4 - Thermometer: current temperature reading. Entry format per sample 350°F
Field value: 10°F
